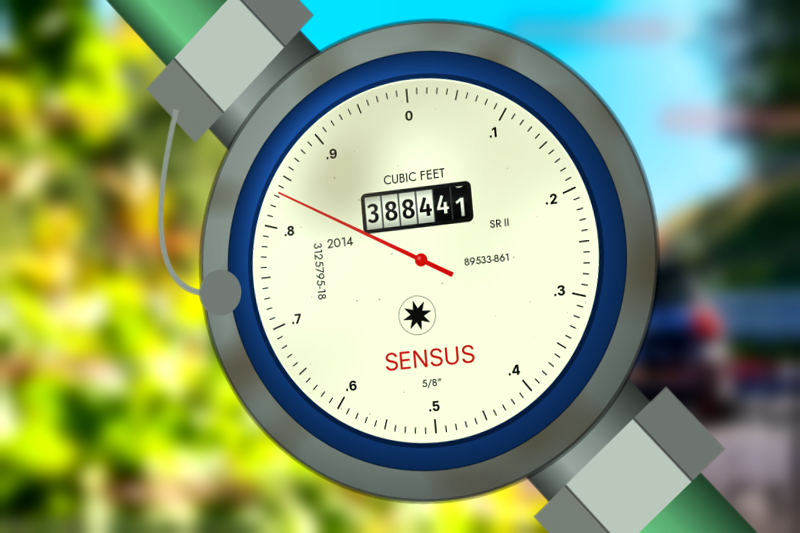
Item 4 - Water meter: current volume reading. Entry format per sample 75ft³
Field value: 388440.83ft³
